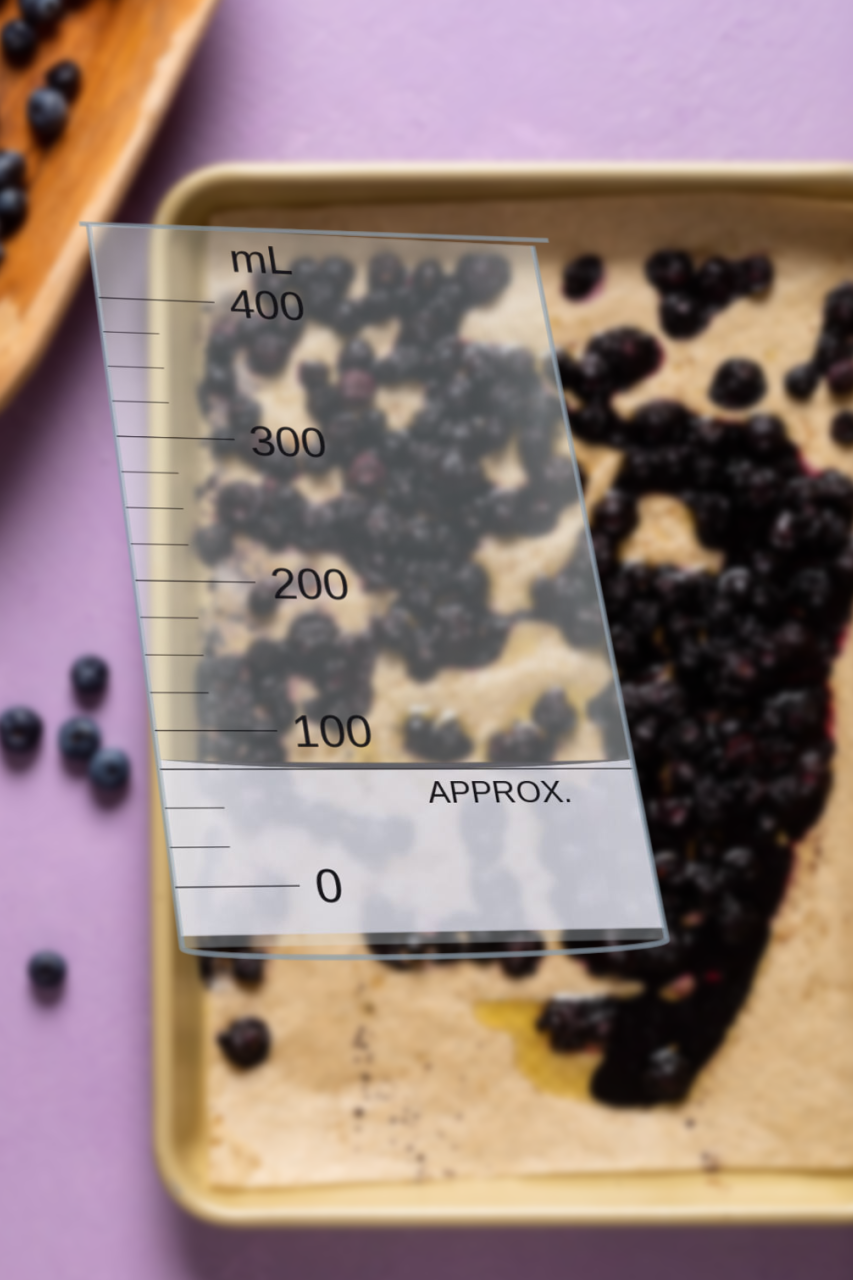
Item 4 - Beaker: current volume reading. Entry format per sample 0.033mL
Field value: 75mL
